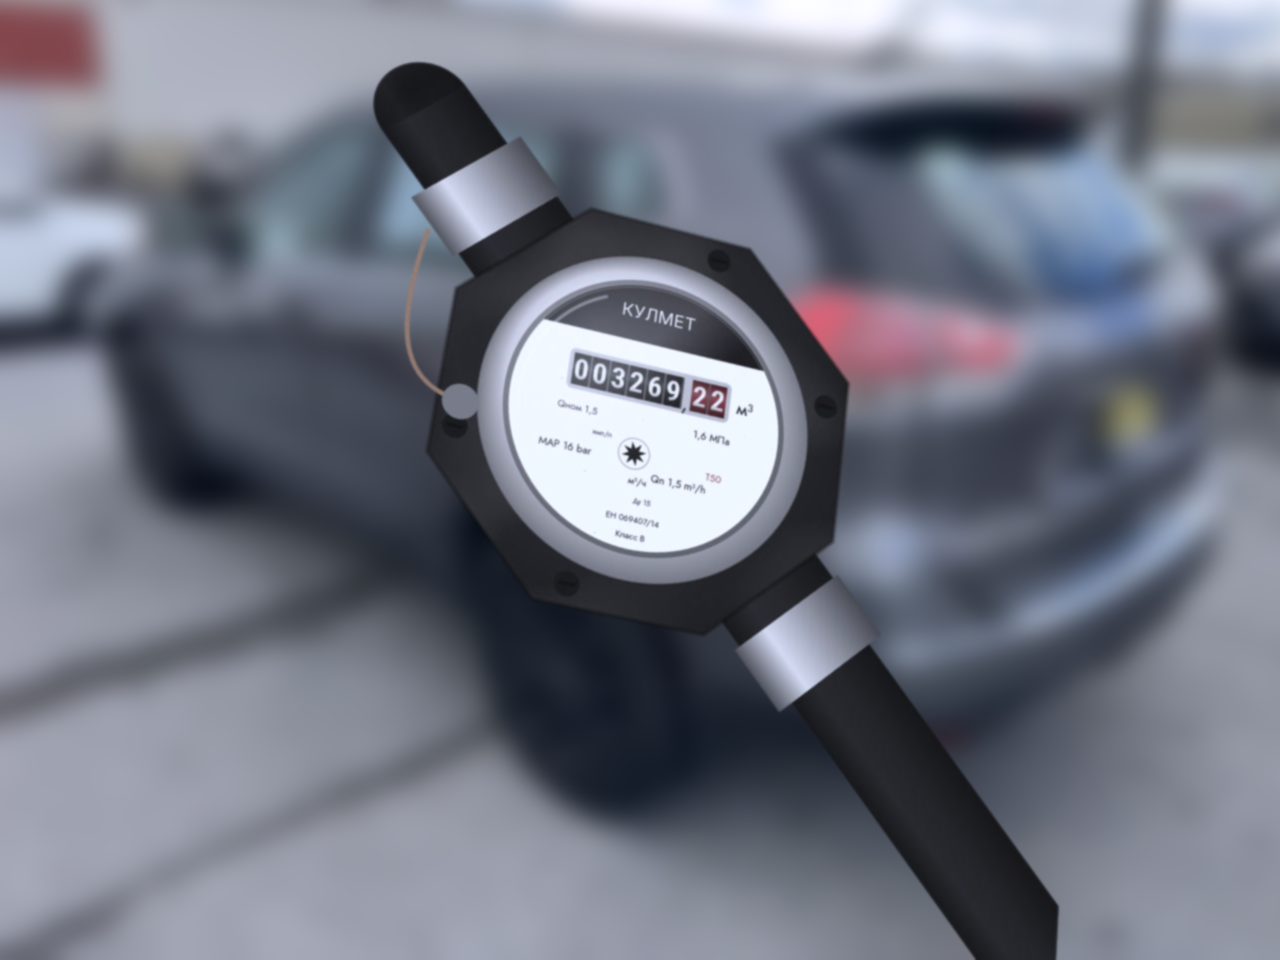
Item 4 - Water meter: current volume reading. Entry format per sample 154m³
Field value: 3269.22m³
